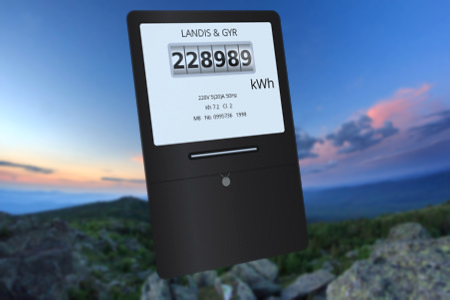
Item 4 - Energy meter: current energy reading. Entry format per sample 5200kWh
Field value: 228989kWh
